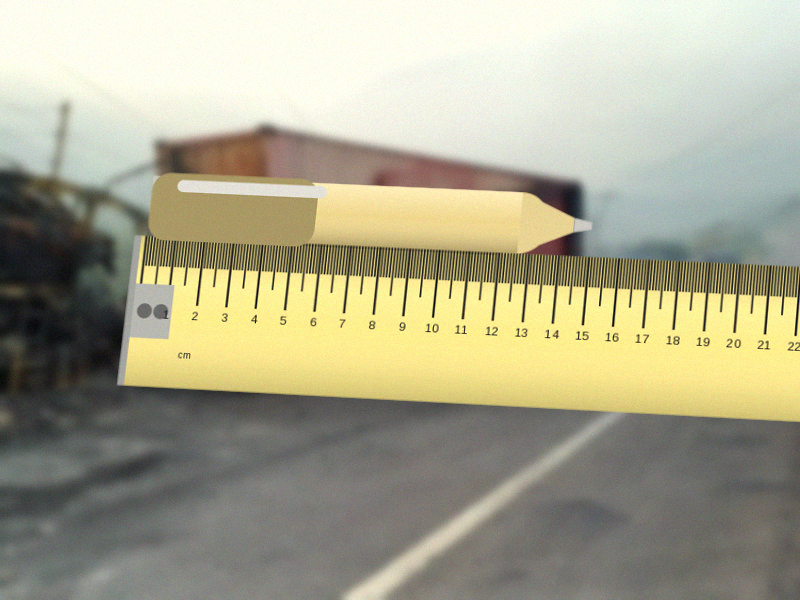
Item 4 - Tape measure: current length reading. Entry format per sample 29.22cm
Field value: 15cm
